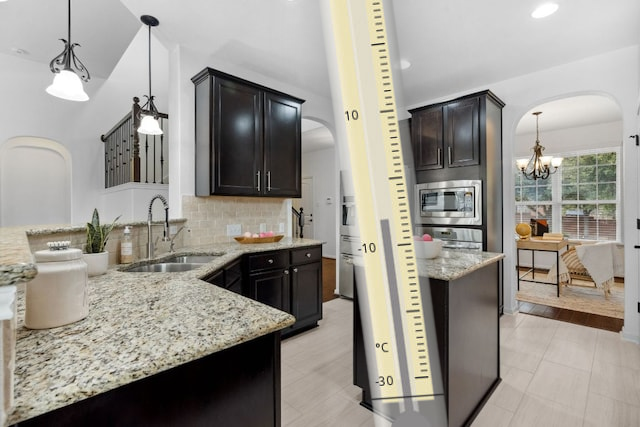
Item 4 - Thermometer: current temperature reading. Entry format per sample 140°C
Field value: -6°C
